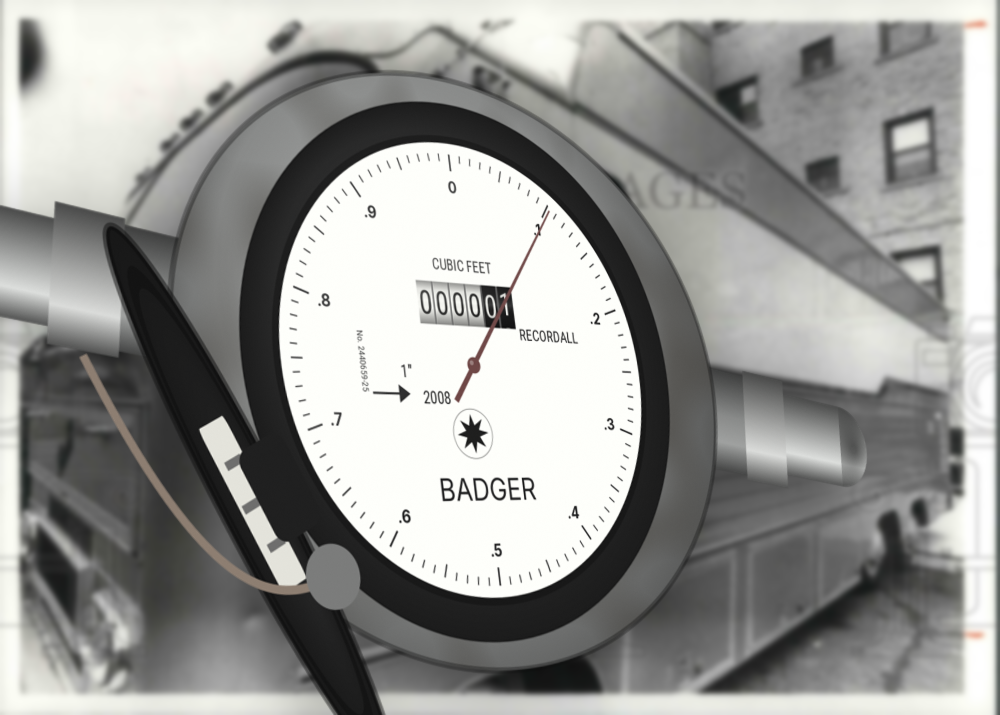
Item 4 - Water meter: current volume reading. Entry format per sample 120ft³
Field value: 1.10ft³
